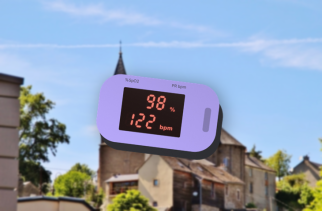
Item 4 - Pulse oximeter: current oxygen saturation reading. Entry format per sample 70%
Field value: 98%
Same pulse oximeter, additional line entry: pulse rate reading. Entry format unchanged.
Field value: 122bpm
